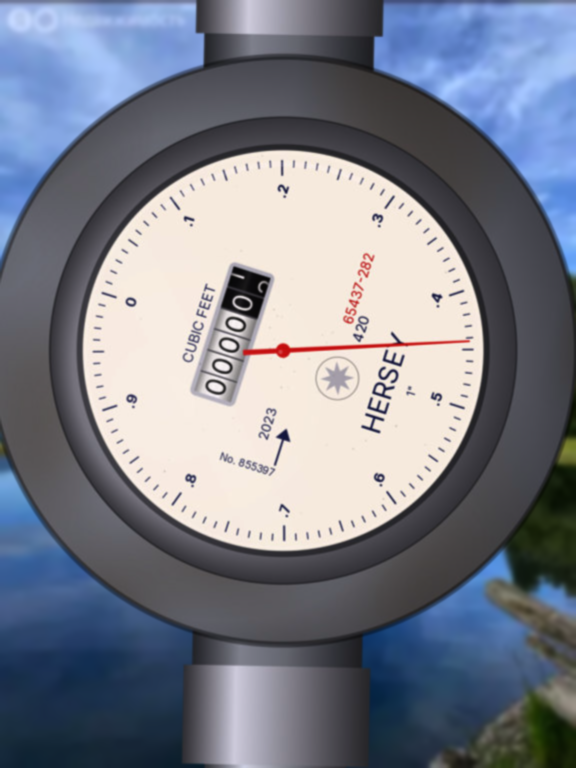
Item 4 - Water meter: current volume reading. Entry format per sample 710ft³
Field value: 1.44ft³
